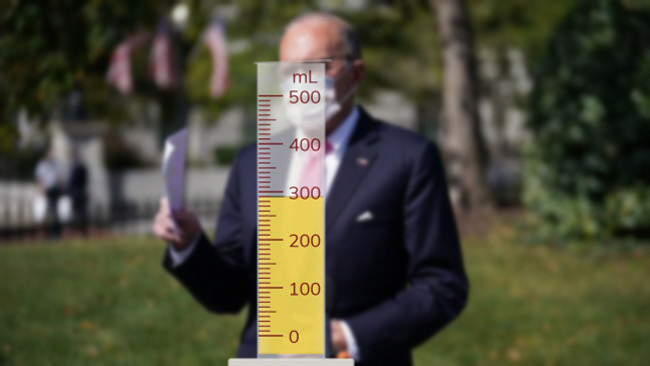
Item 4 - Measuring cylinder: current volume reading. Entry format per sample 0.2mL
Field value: 290mL
